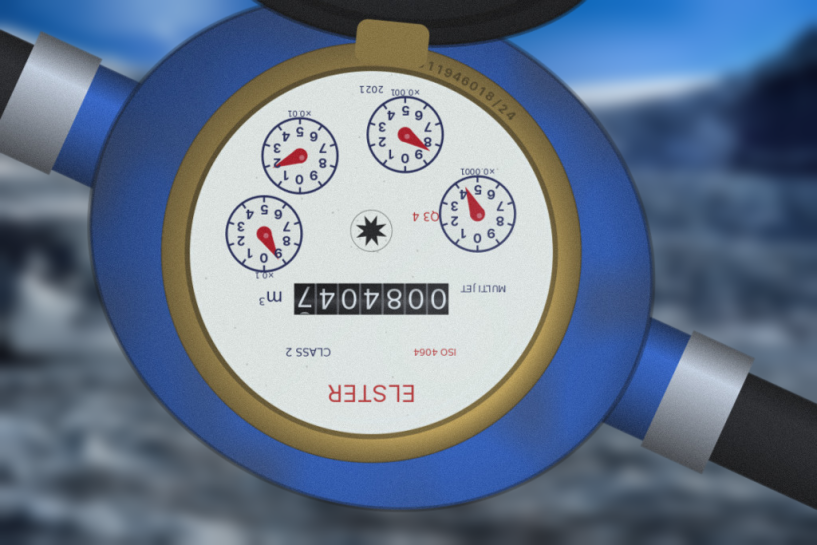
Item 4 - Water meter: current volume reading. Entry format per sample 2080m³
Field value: 84046.9184m³
